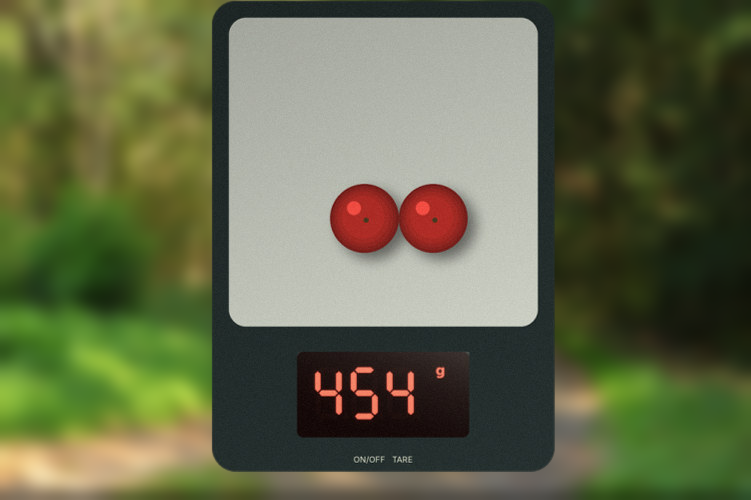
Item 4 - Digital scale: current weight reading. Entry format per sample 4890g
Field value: 454g
